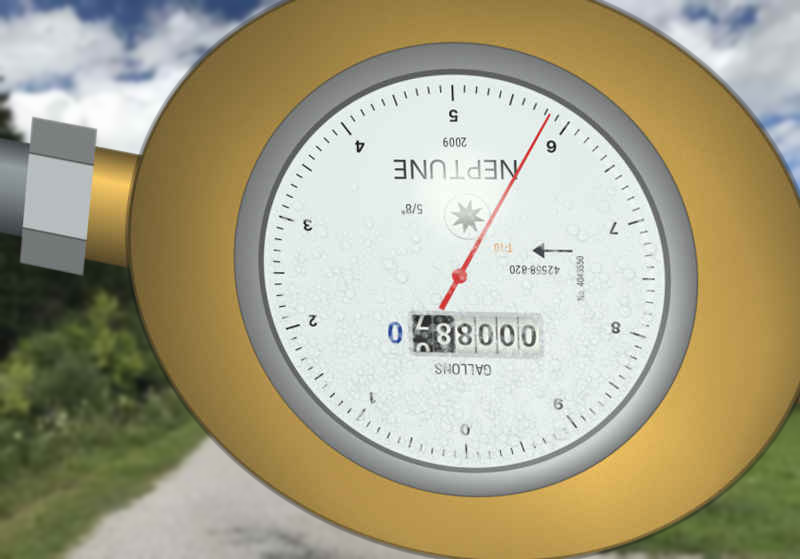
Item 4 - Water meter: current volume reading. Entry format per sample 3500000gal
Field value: 8865.8gal
